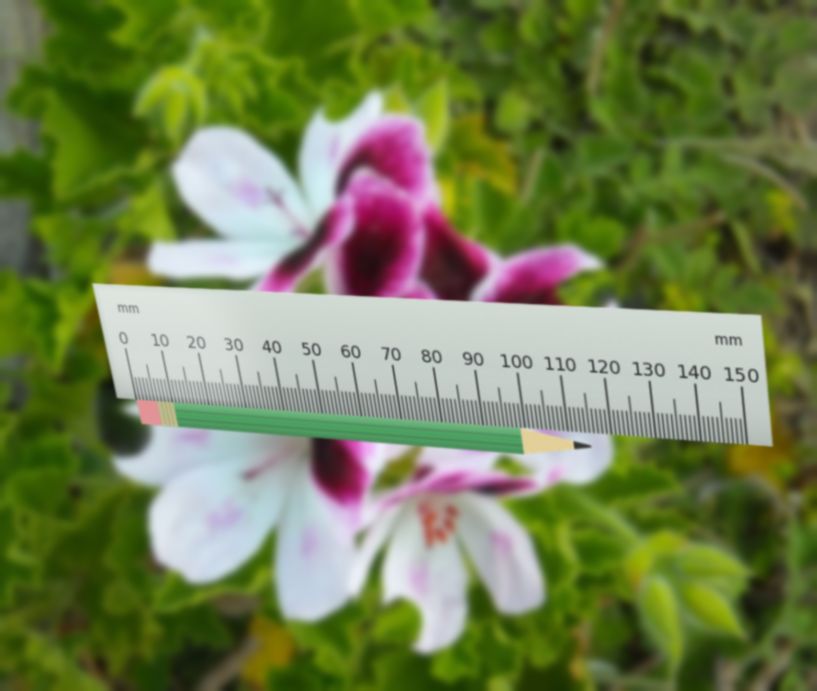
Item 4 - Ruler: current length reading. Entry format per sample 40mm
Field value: 115mm
